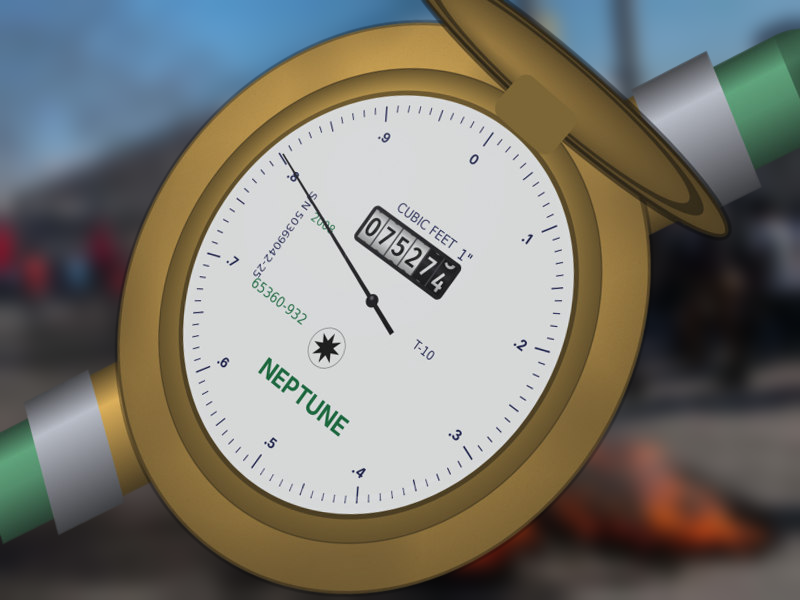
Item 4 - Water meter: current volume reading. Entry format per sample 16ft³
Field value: 75273.80ft³
